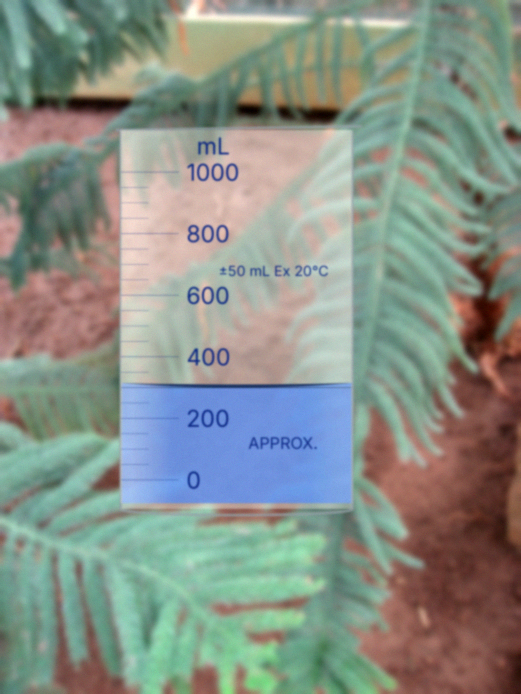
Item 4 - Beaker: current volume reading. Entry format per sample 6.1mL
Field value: 300mL
